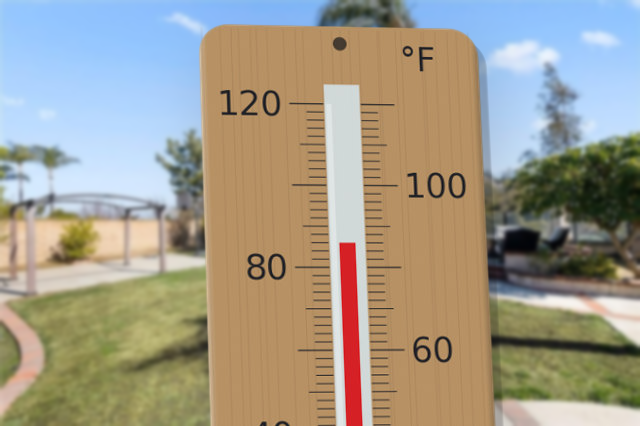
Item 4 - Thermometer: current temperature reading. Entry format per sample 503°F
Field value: 86°F
